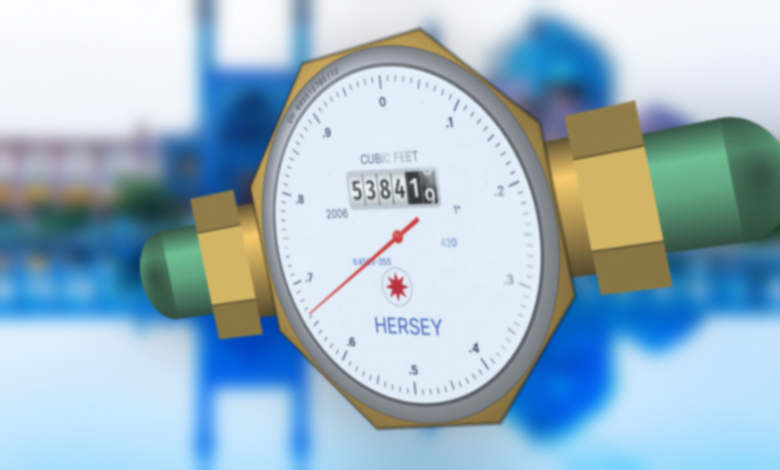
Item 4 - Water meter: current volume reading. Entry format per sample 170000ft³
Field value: 538418.66ft³
